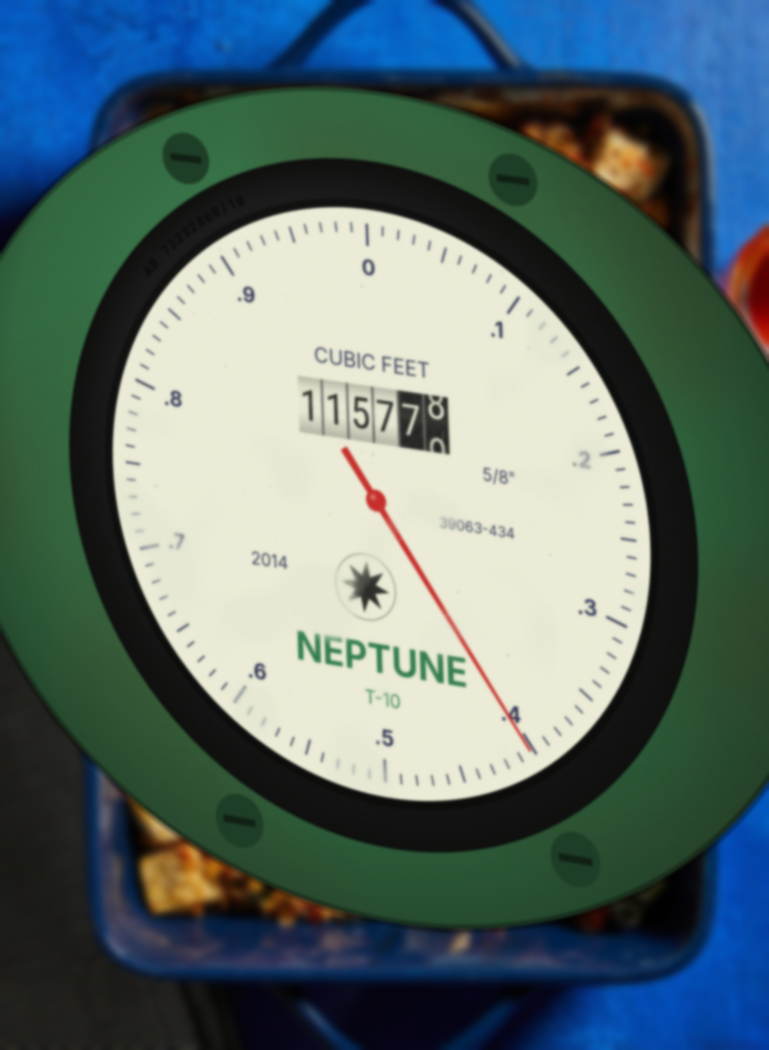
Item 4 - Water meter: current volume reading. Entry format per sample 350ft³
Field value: 115778.40ft³
